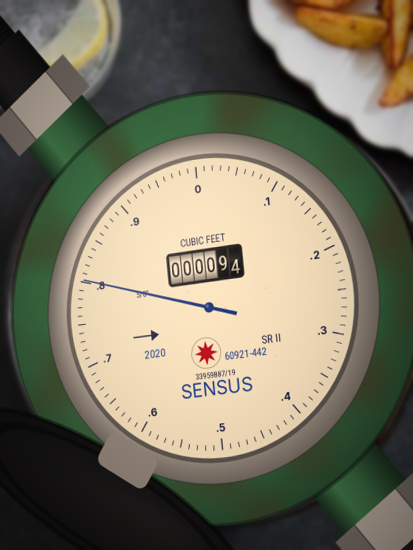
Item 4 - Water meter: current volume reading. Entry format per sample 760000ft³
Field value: 93.80ft³
